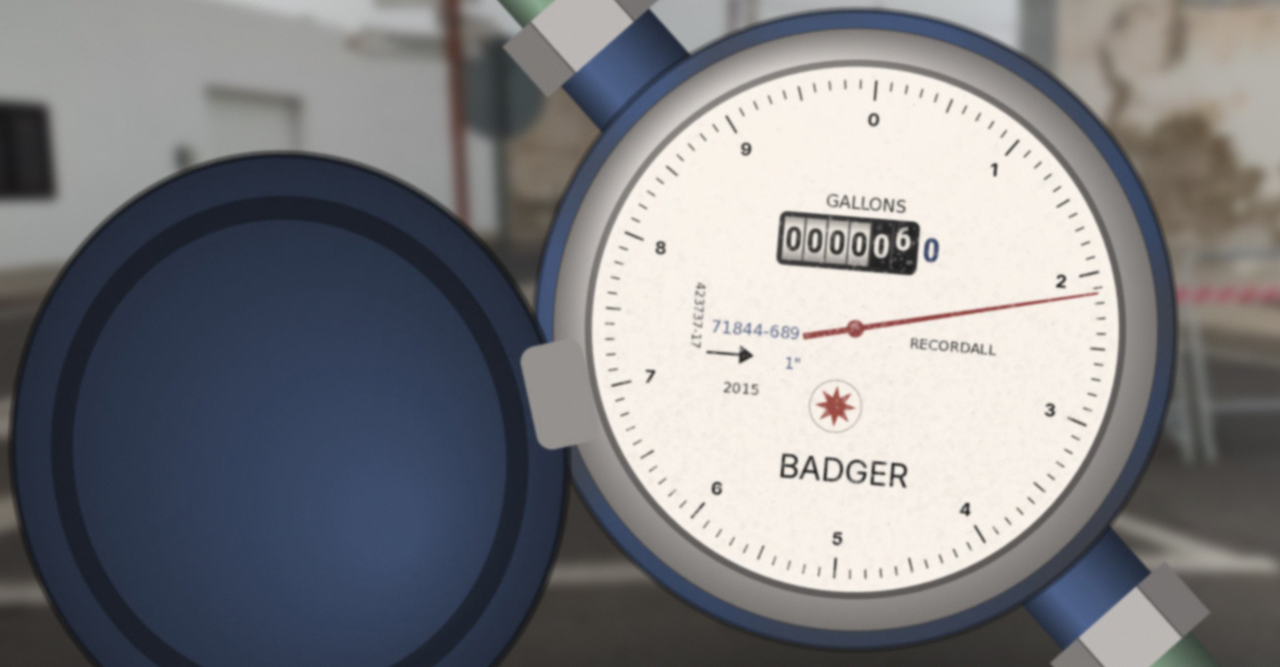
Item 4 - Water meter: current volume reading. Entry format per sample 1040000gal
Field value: 62.1gal
